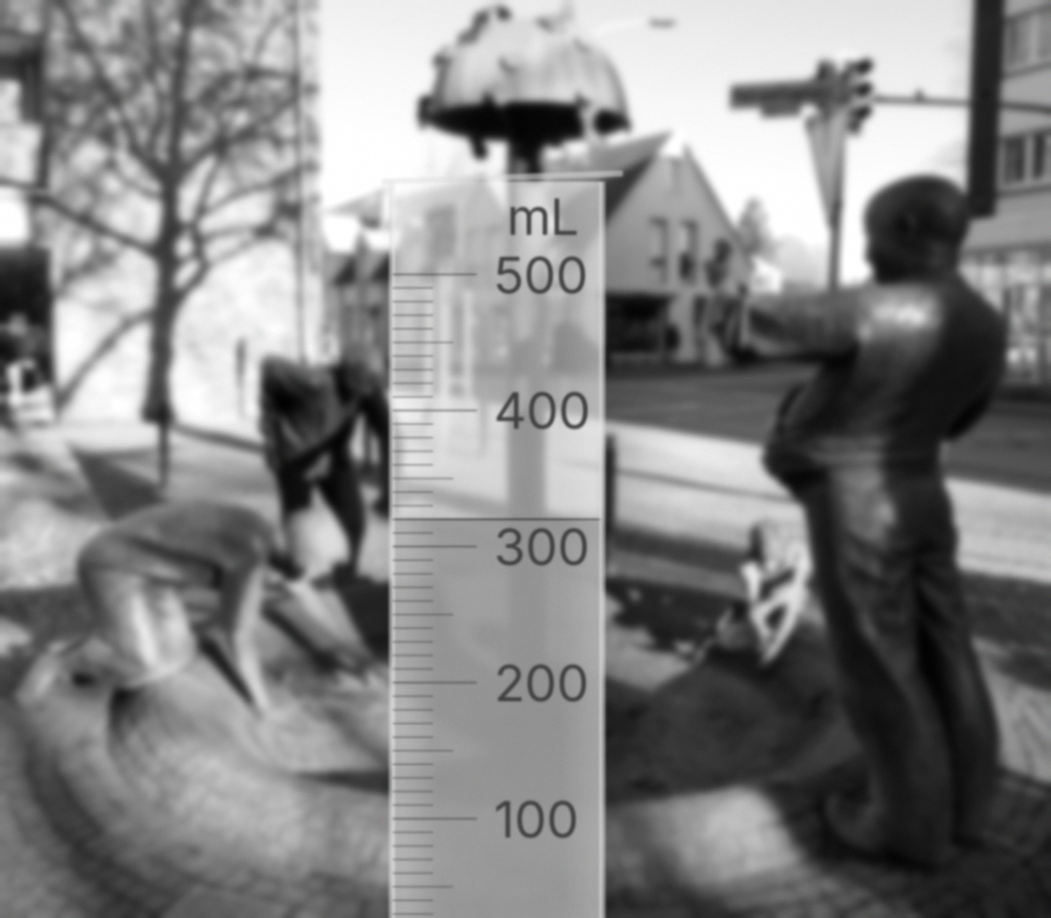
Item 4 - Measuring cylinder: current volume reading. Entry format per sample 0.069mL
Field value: 320mL
